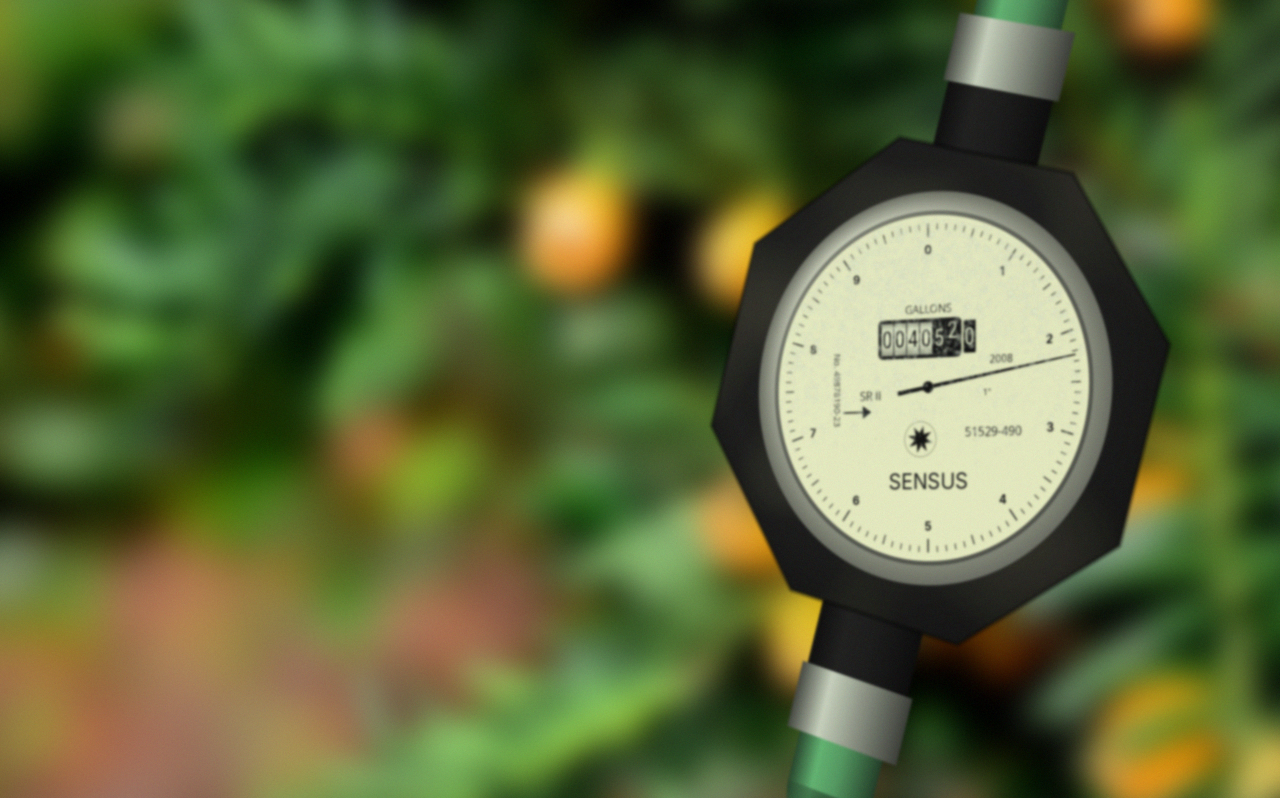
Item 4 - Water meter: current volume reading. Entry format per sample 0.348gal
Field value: 40522.2gal
